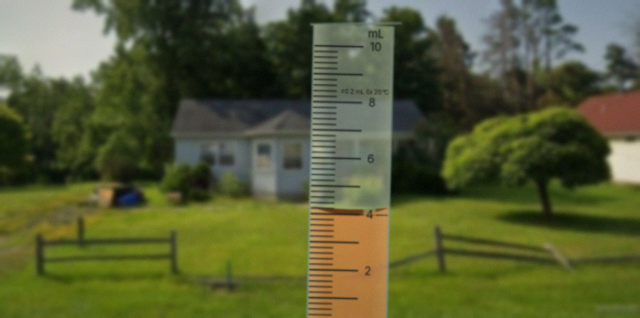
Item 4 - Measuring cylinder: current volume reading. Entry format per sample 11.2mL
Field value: 4mL
